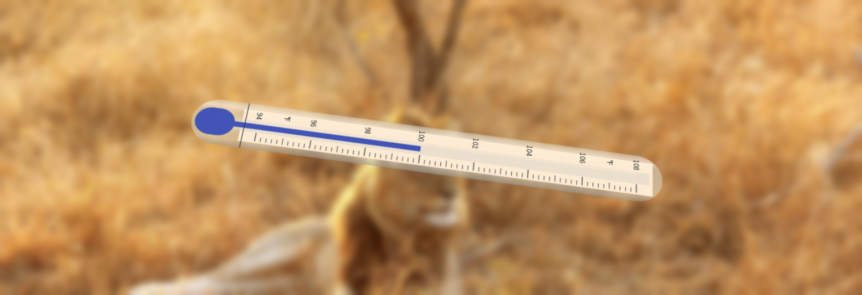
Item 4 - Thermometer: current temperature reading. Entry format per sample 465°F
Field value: 100°F
